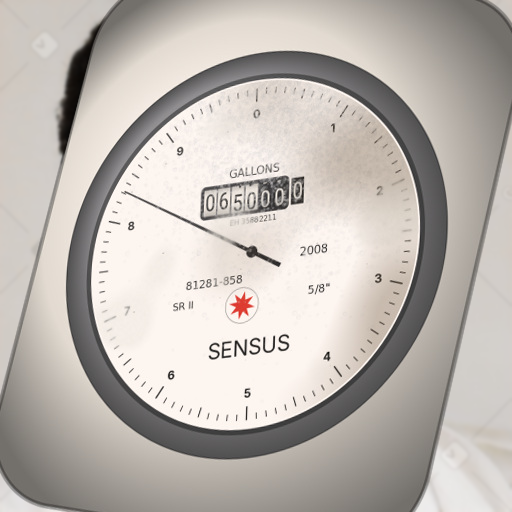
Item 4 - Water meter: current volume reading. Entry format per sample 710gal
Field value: 649998.3gal
